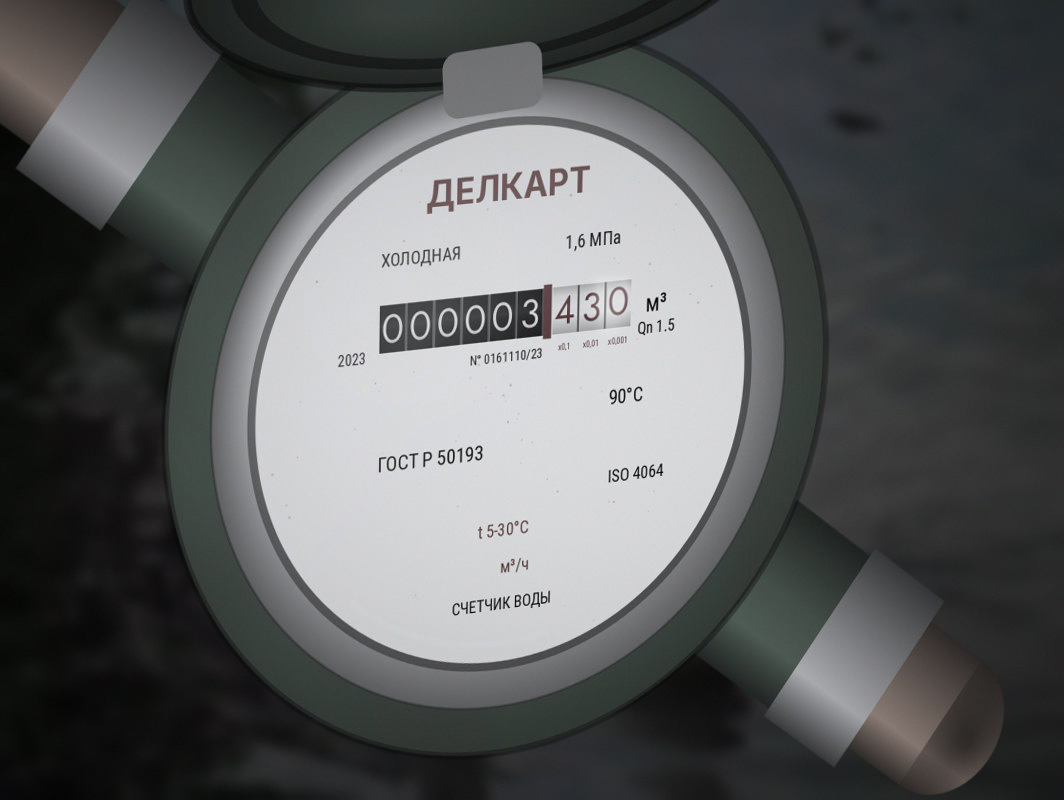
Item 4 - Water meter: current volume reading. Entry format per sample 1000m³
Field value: 3.430m³
